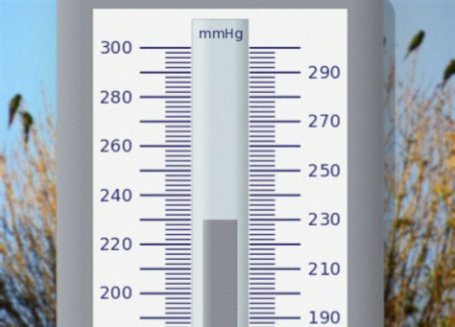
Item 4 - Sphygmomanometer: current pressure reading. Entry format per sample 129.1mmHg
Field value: 230mmHg
